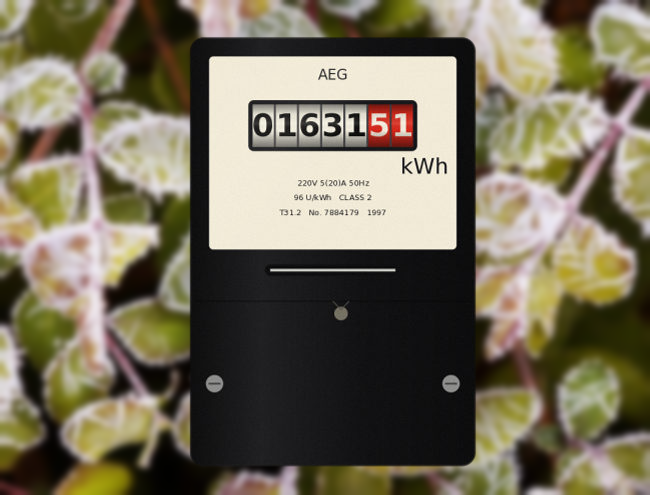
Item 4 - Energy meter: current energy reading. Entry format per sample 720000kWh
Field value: 1631.51kWh
